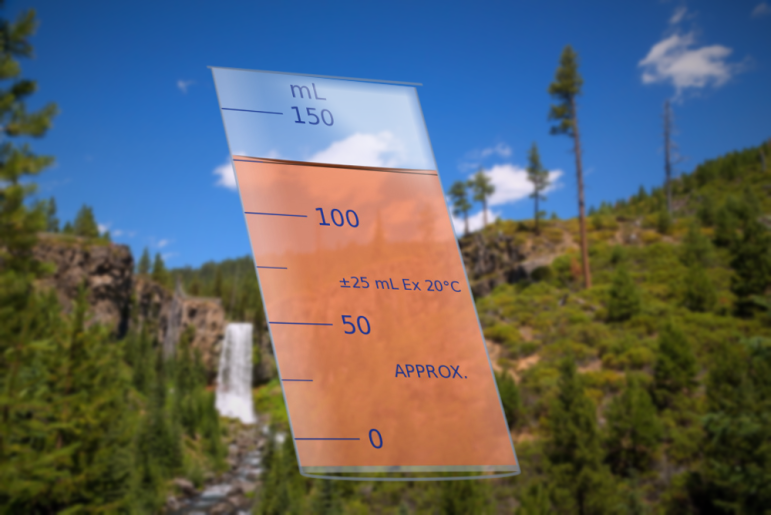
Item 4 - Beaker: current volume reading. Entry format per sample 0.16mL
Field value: 125mL
